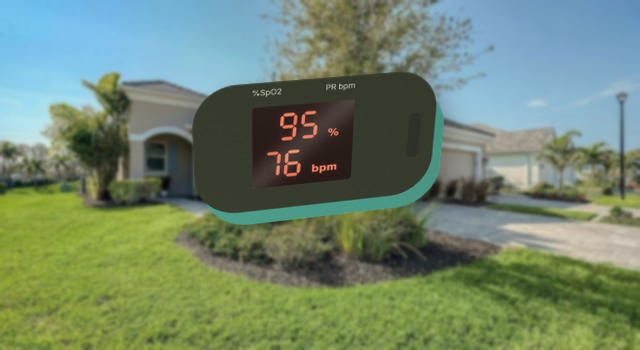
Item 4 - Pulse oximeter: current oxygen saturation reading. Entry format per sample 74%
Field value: 95%
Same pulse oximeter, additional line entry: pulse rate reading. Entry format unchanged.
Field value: 76bpm
